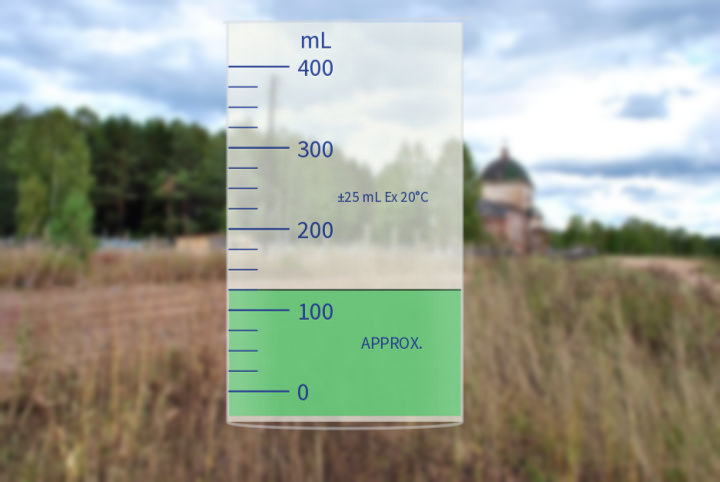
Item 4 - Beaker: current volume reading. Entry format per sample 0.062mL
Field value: 125mL
